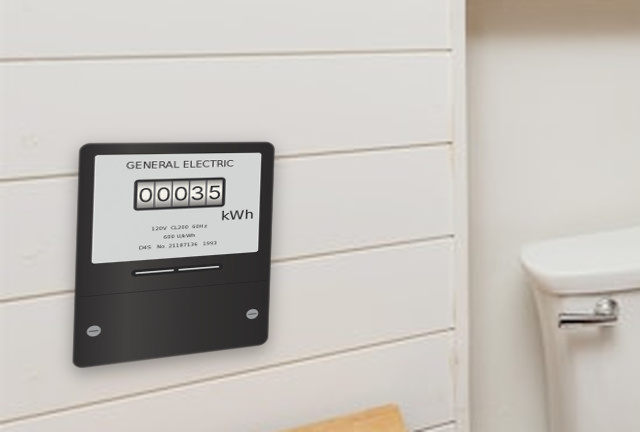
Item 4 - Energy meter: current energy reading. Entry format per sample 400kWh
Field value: 35kWh
